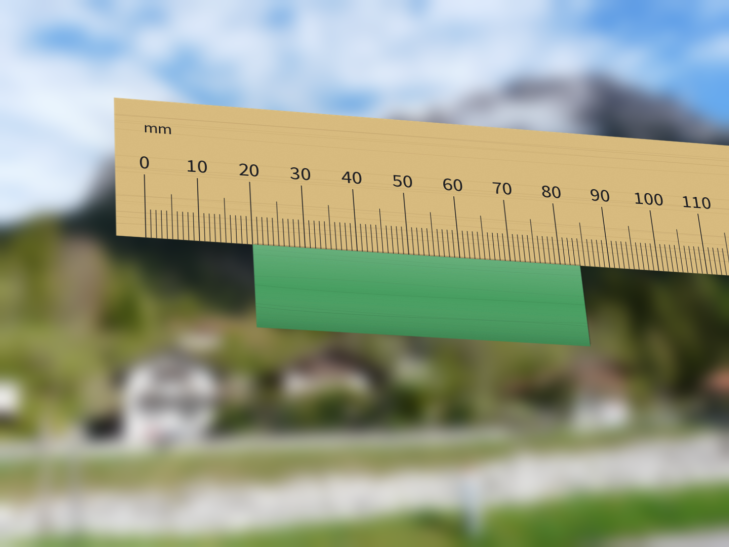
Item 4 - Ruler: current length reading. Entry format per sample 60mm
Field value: 64mm
